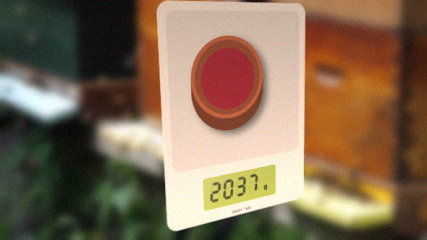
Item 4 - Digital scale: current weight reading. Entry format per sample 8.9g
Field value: 2037g
